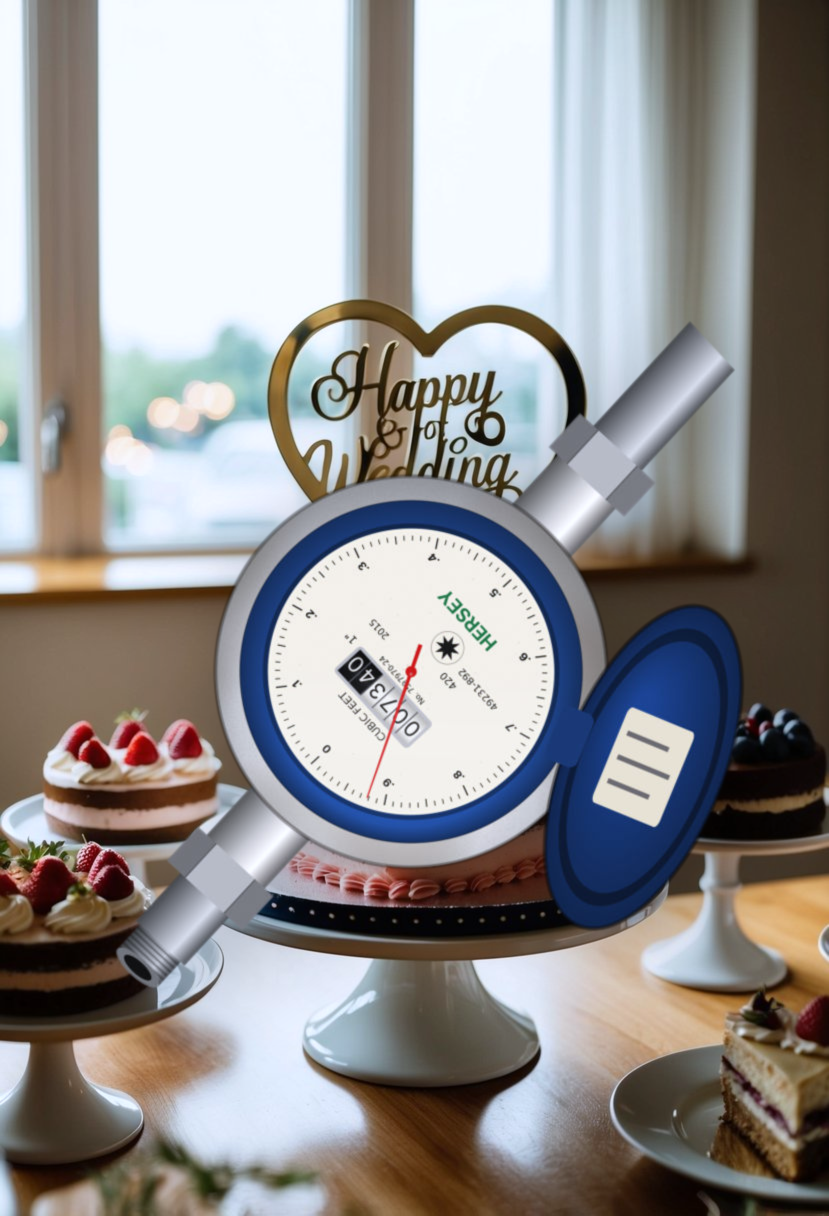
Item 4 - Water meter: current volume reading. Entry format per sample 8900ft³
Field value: 7339.92ft³
